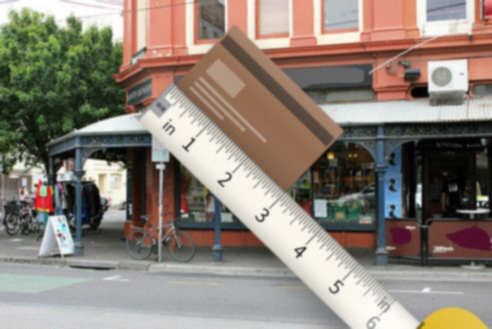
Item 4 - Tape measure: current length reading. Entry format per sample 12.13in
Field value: 3in
